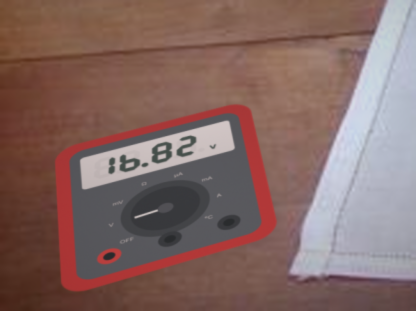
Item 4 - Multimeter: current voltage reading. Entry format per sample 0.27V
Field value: 16.82V
